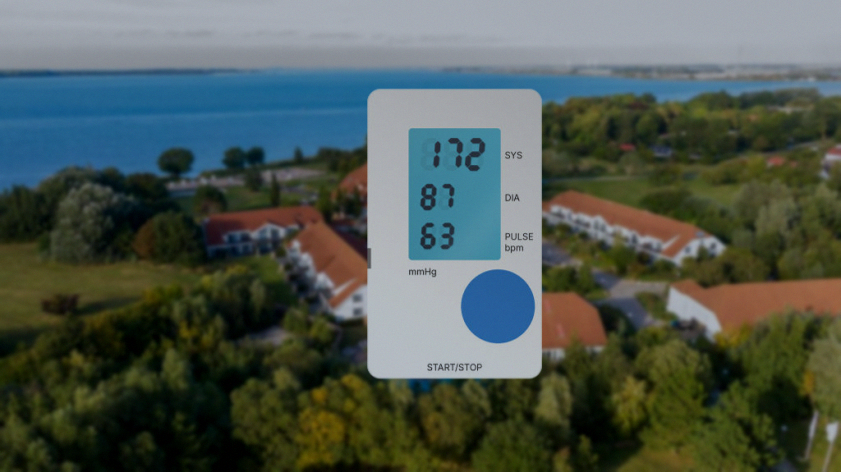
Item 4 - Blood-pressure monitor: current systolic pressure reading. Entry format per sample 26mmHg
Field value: 172mmHg
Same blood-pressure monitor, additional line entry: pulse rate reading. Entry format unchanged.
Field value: 63bpm
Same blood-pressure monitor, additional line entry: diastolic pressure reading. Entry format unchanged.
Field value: 87mmHg
